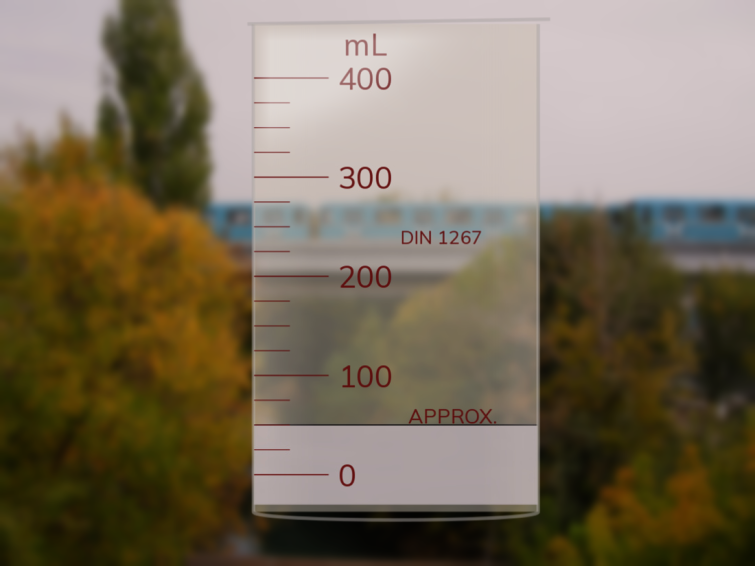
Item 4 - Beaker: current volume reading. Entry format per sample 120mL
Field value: 50mL
